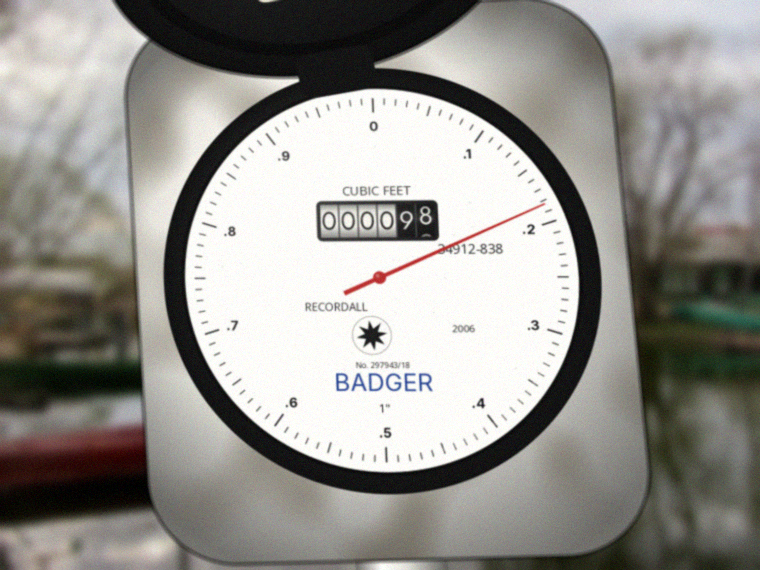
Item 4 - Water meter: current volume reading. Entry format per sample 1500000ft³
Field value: 98.18ft³
